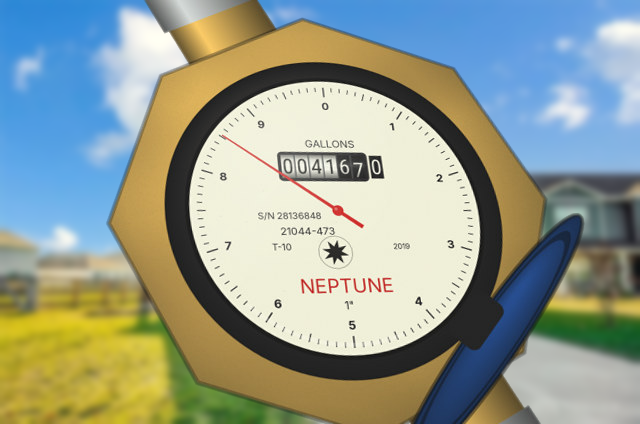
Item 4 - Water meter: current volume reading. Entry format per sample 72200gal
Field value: 41668.5gal
